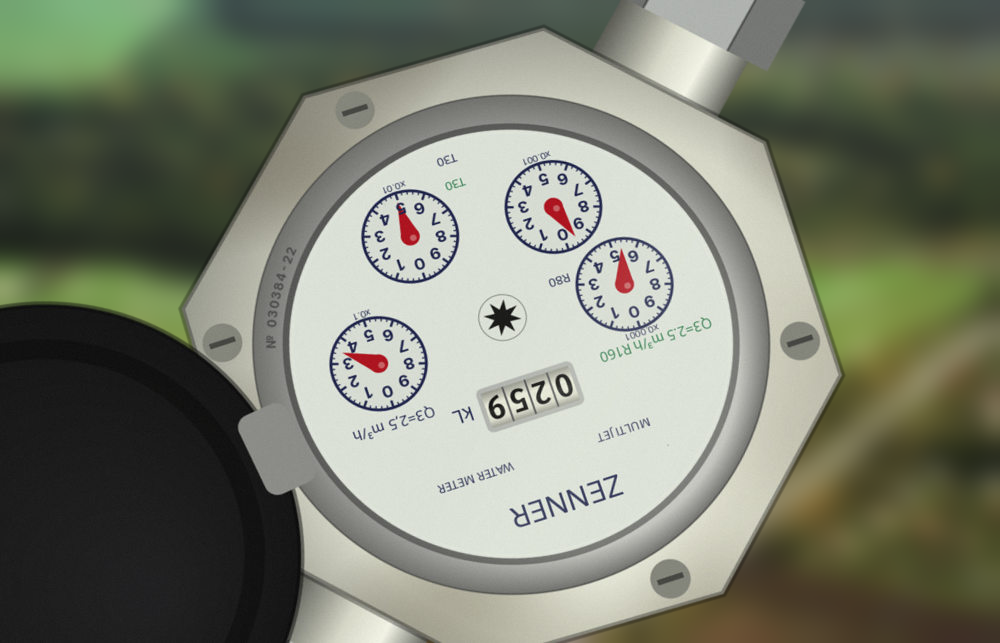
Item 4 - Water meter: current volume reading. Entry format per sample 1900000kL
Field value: 259.3495kL
